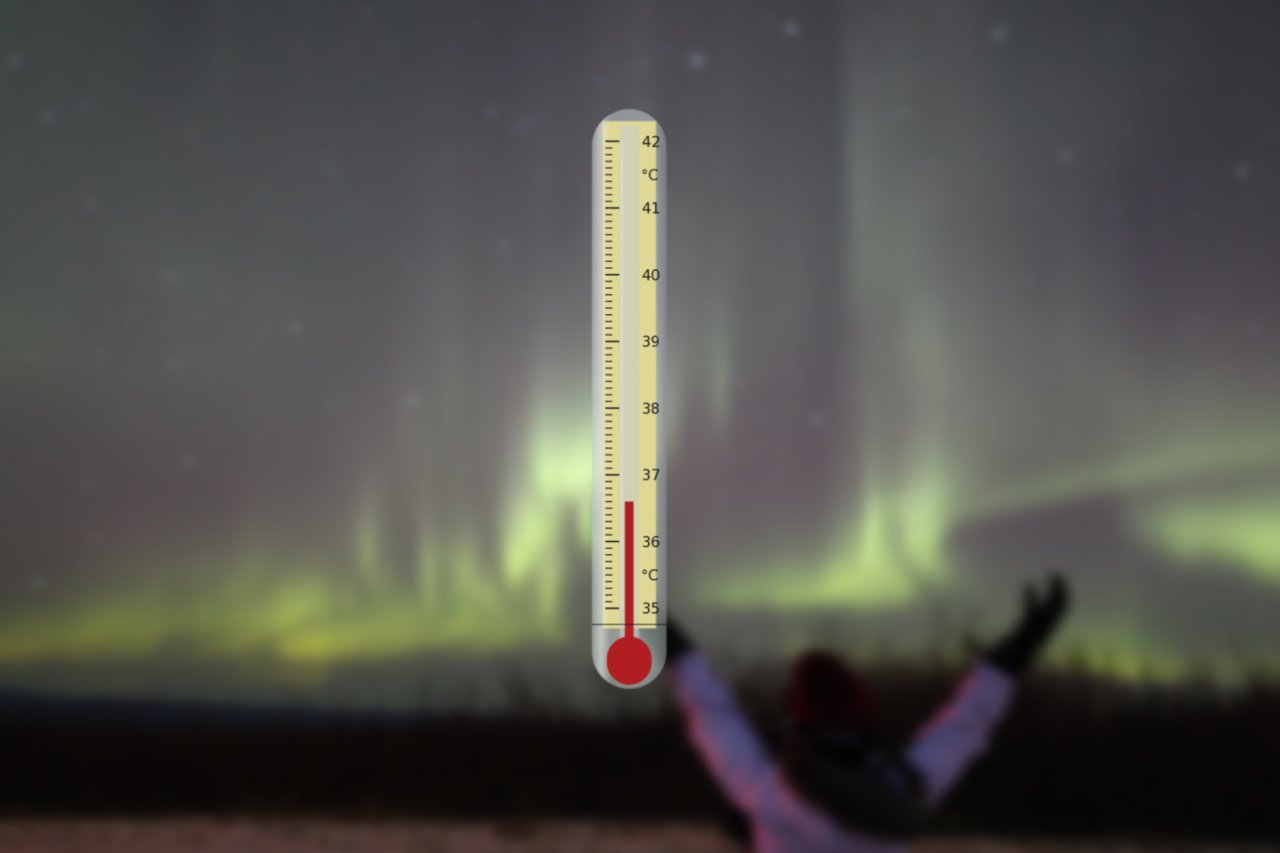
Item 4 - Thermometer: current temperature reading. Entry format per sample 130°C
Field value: 36.6°C
